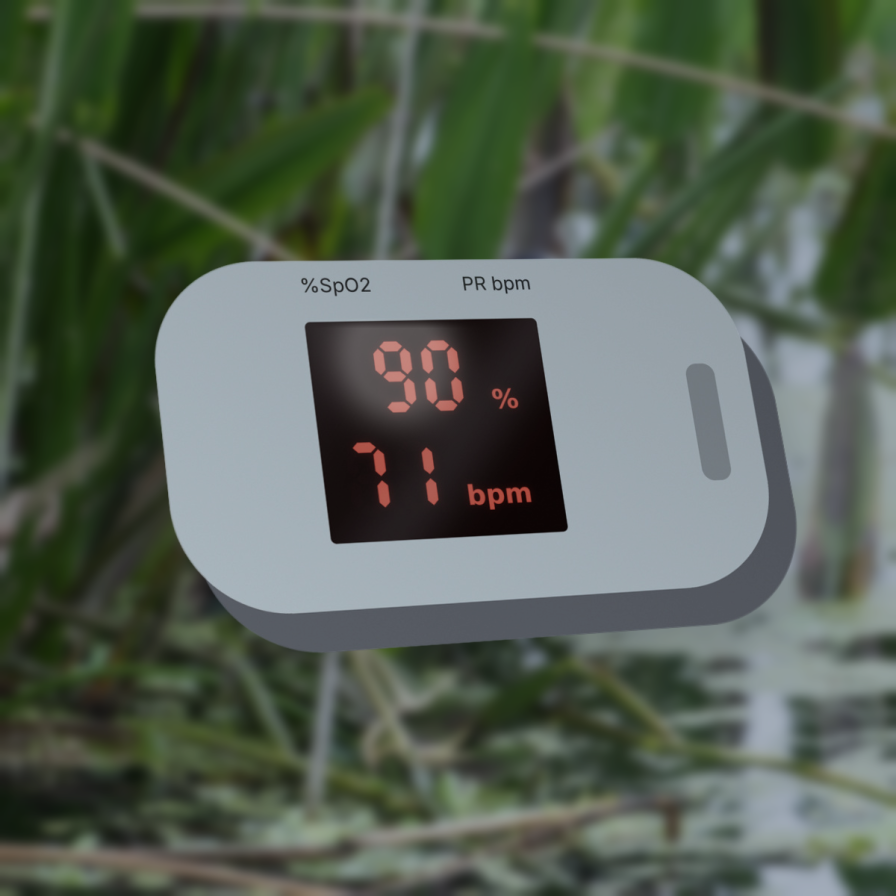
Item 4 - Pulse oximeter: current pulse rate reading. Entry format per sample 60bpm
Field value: 71bpm
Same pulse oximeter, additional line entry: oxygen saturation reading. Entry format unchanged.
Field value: 90%
